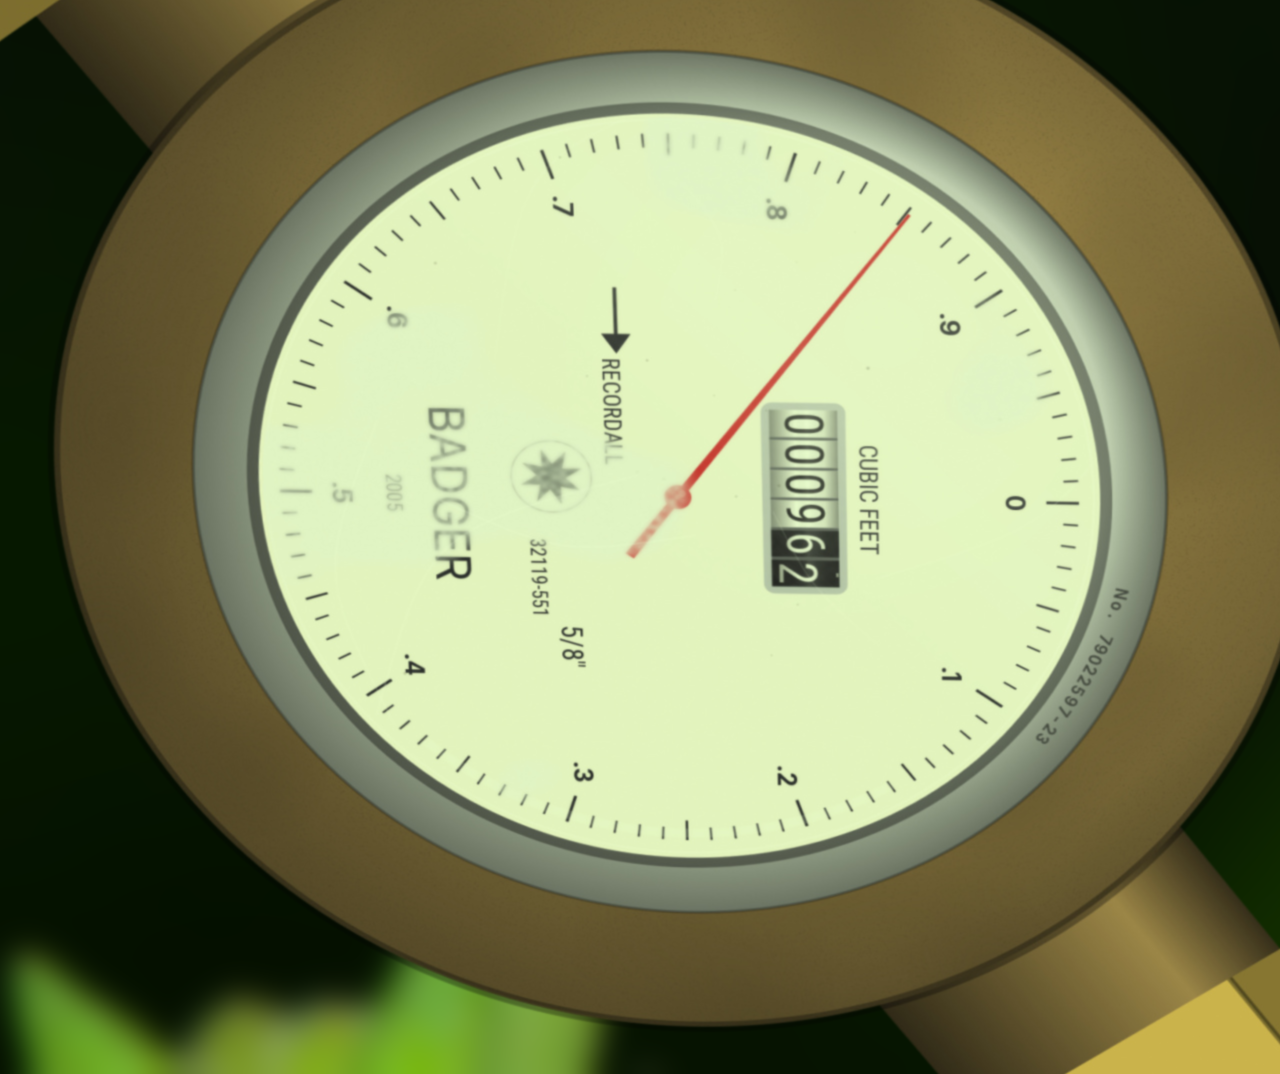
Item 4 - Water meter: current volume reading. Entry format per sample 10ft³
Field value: 961.85ft³
